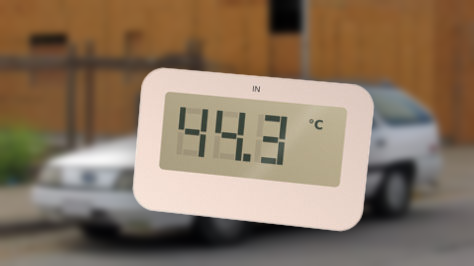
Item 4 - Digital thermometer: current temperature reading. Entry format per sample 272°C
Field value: 44.3°C
